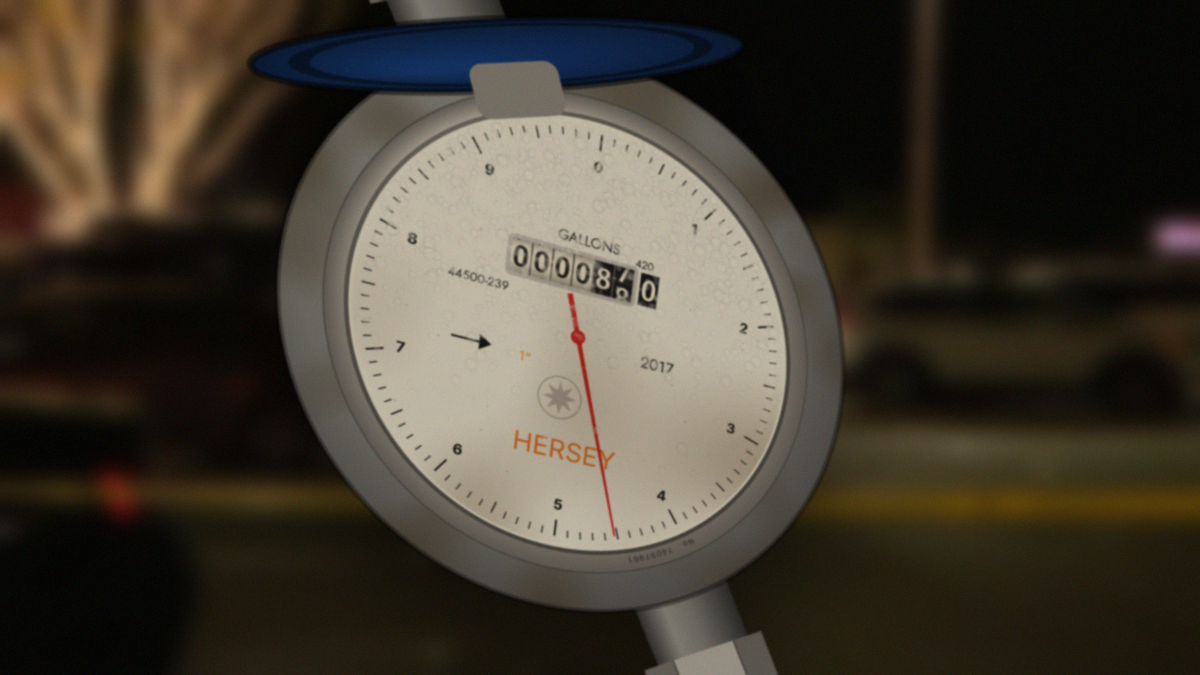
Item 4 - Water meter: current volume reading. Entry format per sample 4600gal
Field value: 874.5gal
